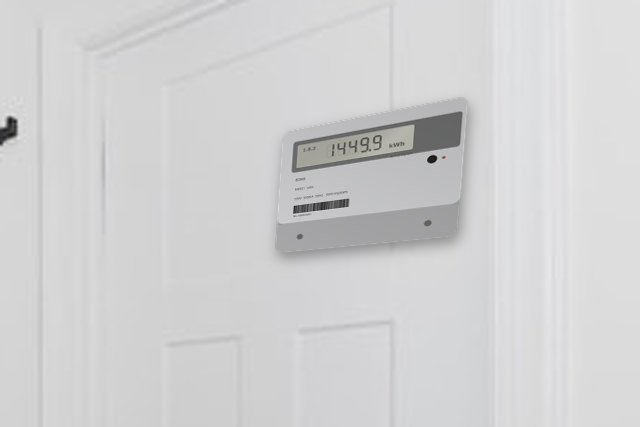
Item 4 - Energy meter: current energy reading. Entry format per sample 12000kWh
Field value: 1449.9kWh
